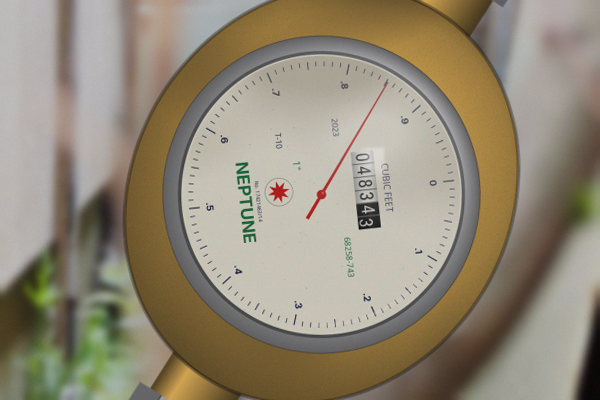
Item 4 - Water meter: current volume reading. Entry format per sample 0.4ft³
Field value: 48342.85ft³
